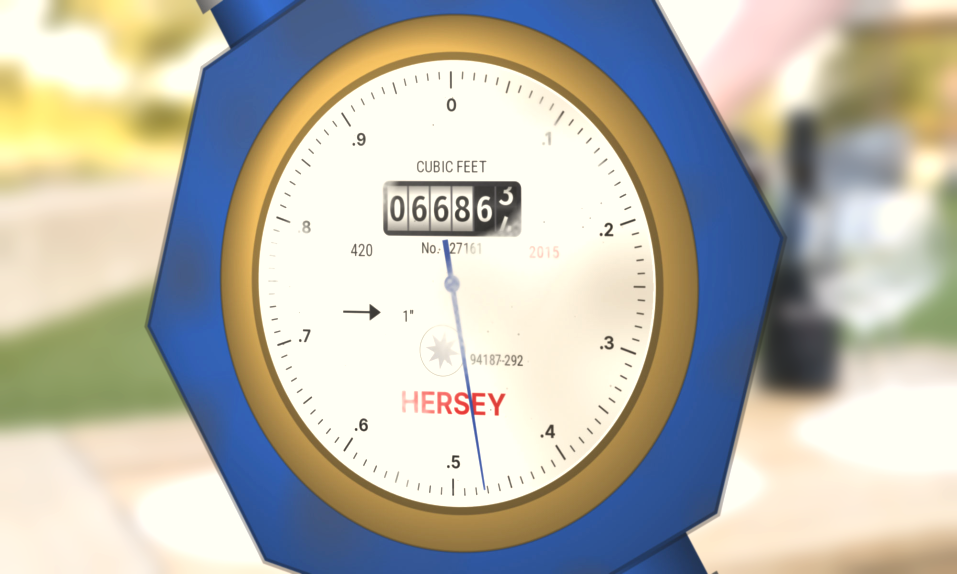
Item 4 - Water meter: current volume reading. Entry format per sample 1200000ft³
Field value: 66863.47ft³
